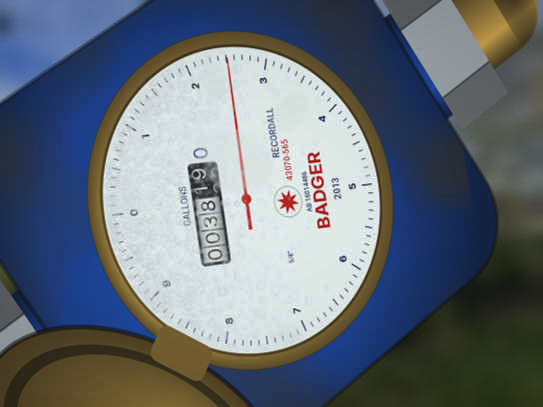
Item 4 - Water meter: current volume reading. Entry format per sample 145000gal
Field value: 38192.5gal
